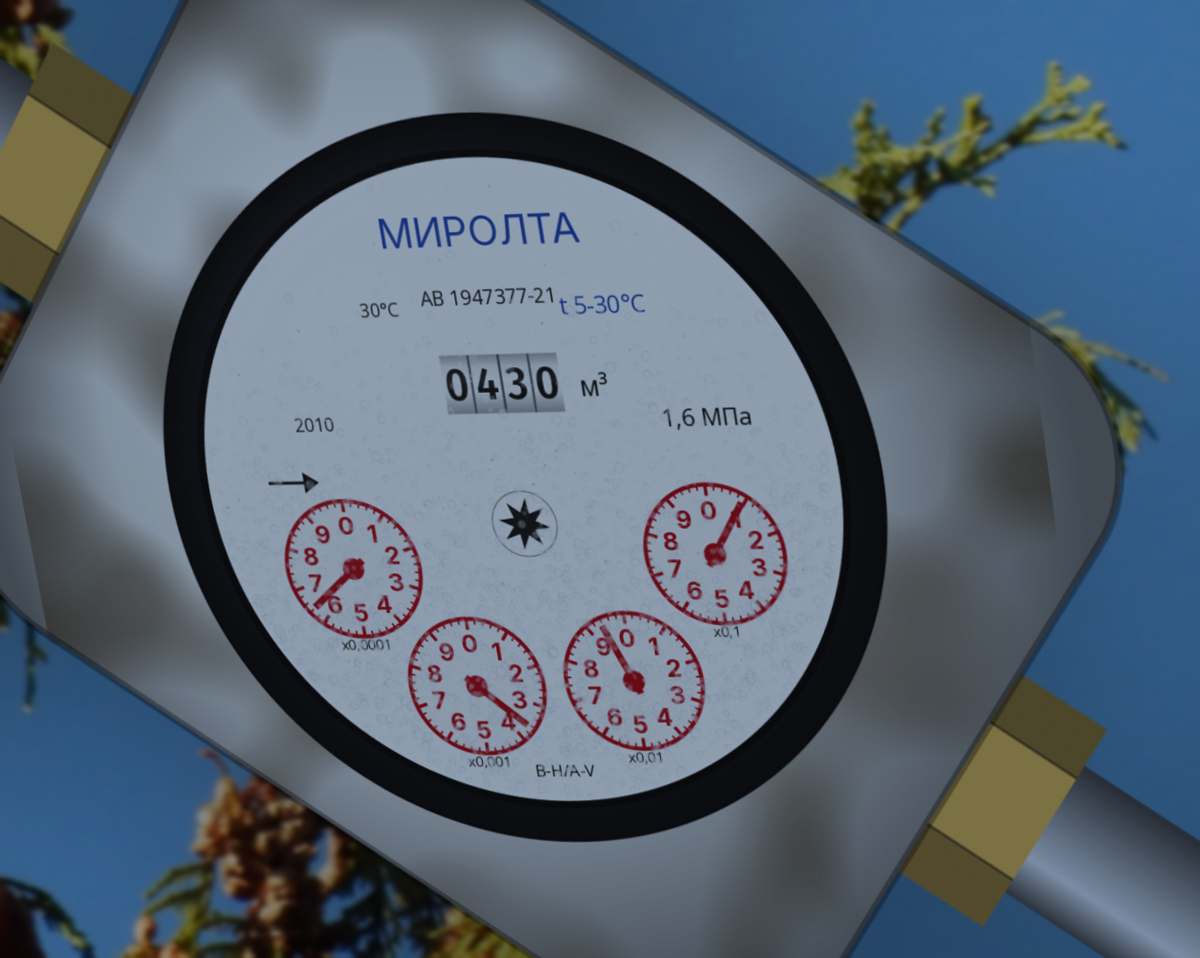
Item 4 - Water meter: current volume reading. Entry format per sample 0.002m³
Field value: 430.0936m³
